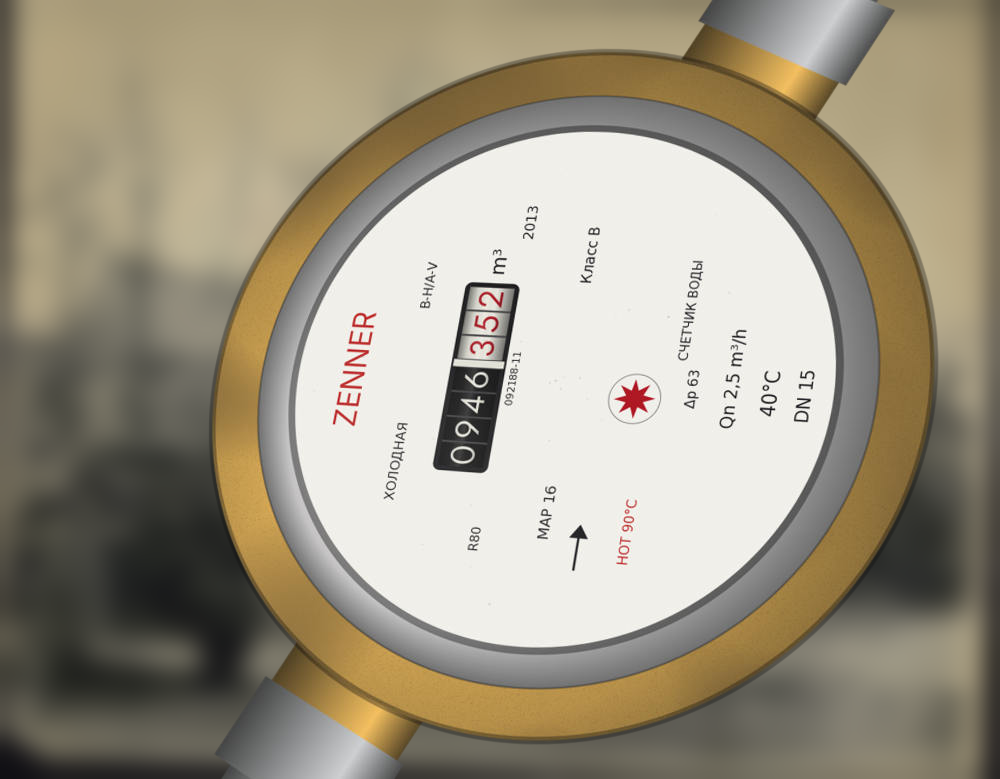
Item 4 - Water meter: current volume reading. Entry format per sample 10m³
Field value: 946.352m³
